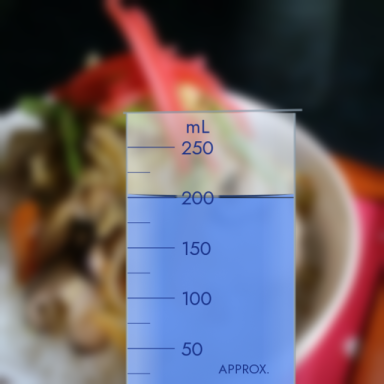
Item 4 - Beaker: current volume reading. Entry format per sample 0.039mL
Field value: 200mL
